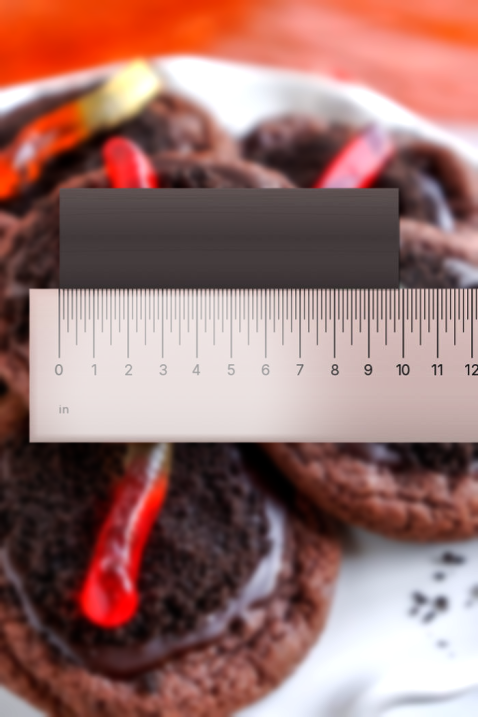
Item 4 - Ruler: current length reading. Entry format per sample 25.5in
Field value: 9.875in
